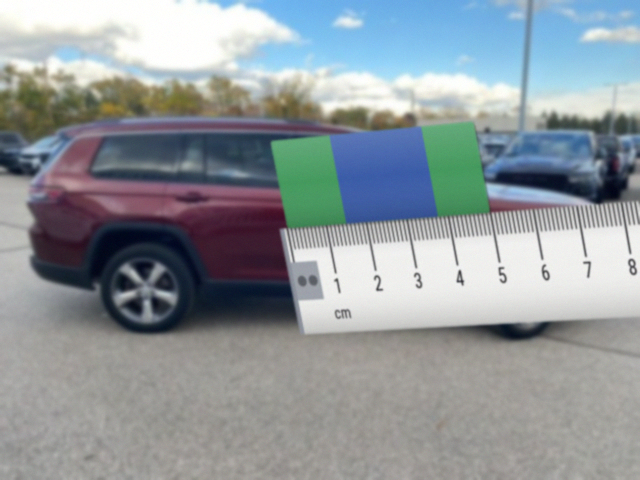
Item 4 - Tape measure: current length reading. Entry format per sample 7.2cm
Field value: 5cm
